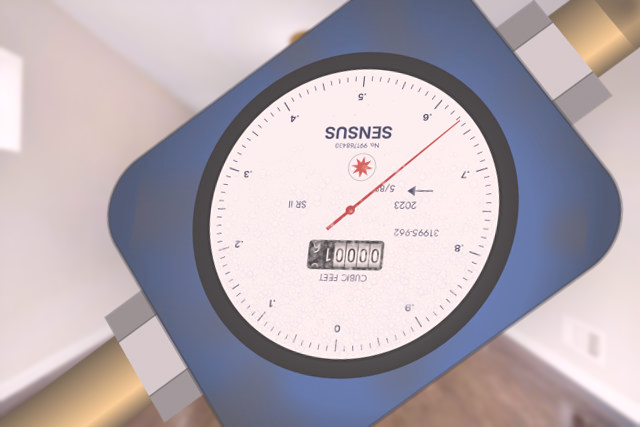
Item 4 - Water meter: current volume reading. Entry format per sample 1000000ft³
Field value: 15.63ft³
